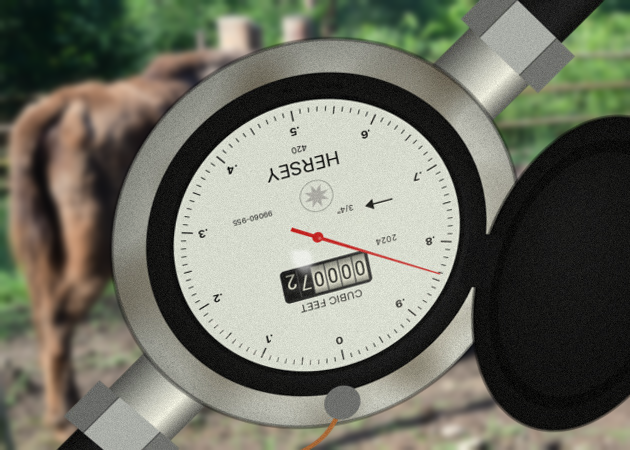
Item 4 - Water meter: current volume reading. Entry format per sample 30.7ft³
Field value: 71.84ft³
